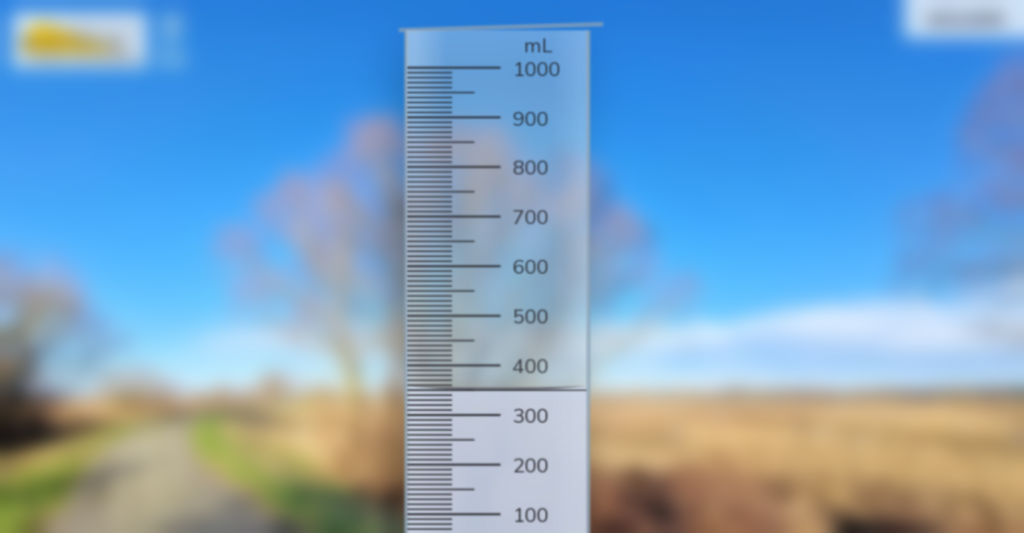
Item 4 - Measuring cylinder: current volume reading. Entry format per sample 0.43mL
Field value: 350mL
